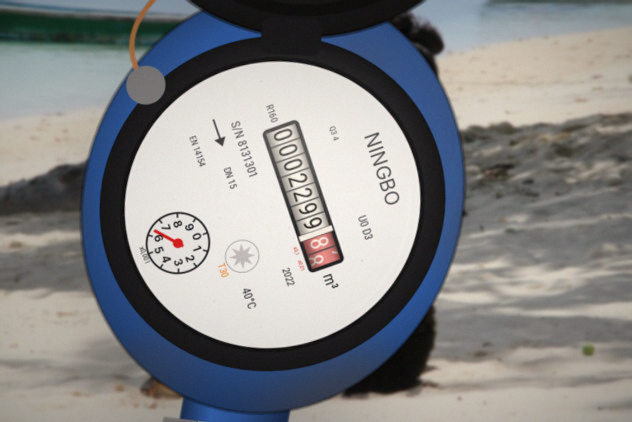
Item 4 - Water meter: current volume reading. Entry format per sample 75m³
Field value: 2299.876m³
